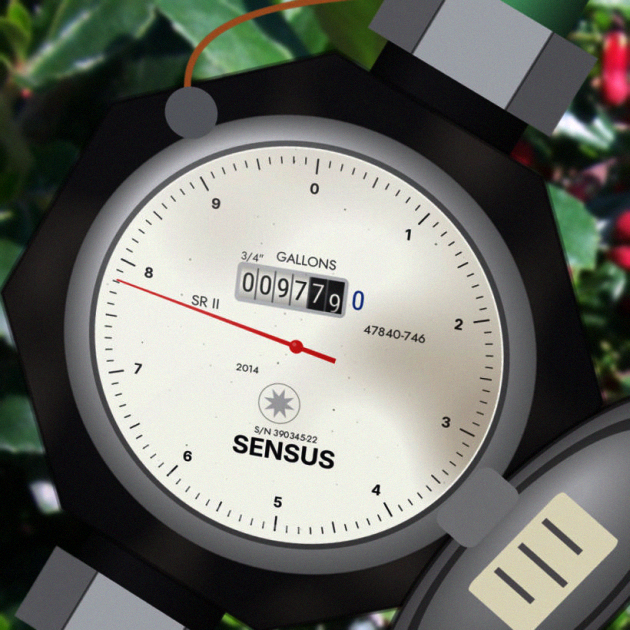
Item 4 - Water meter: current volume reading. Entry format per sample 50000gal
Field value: 97787.8gal
